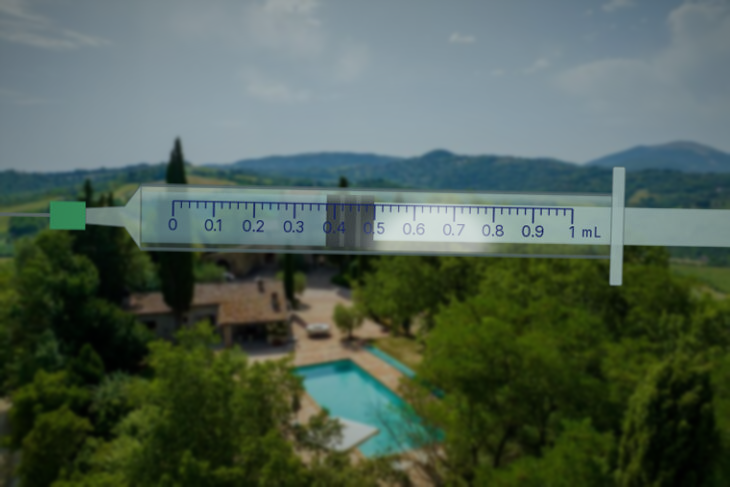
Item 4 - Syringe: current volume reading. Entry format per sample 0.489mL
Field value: 0.38mL
